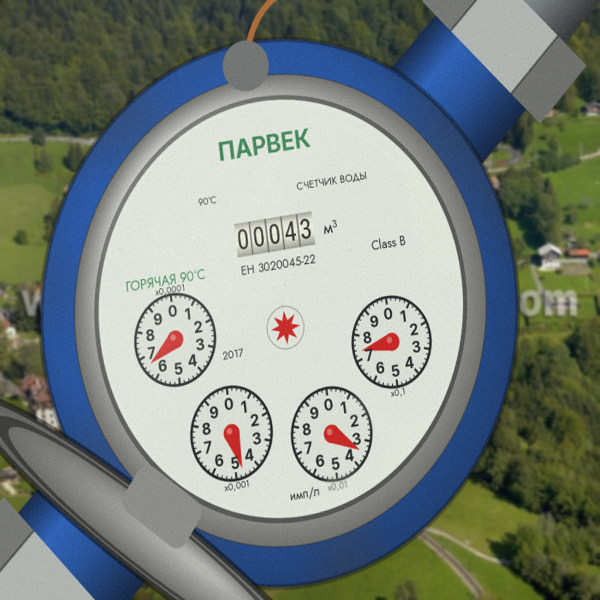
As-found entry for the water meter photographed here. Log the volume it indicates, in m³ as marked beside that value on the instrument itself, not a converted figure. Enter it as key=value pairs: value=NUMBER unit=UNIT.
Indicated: value=43.7346 unit=m³
